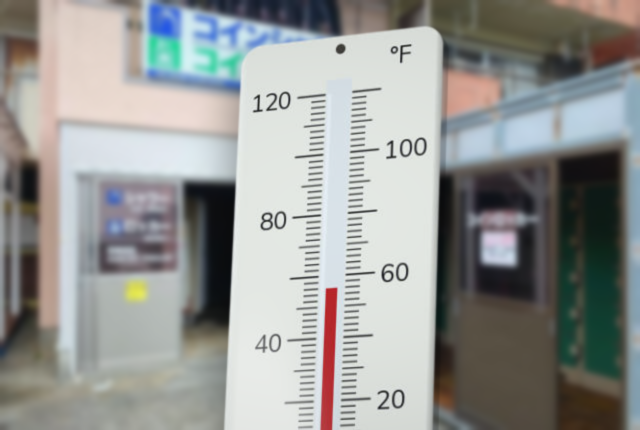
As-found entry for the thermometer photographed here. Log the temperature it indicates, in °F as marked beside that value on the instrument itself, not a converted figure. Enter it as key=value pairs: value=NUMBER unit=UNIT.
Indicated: value=56 unit=°F
